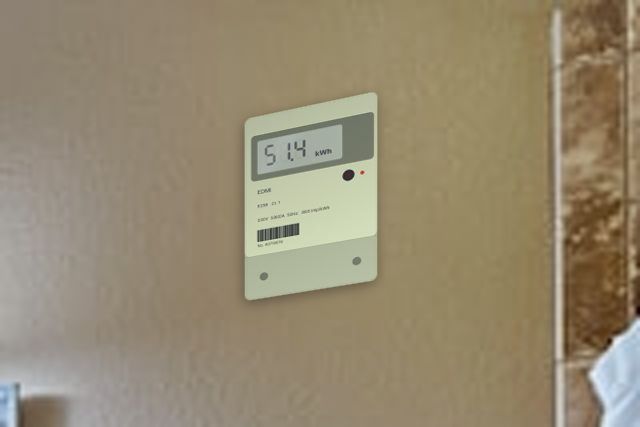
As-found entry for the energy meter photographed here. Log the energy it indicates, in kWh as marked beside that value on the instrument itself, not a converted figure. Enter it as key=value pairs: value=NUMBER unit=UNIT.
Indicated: value=51.4 unit=kWh
